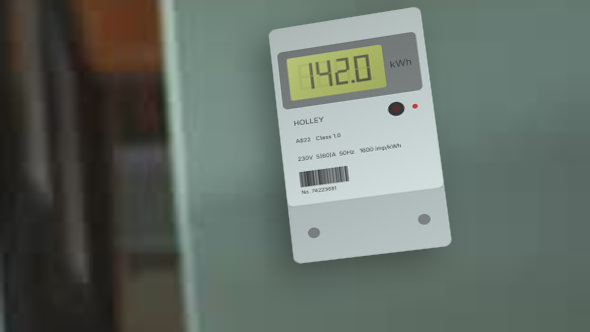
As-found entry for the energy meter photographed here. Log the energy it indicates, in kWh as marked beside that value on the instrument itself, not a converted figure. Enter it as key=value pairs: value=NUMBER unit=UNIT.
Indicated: value=142.0 unit=kWh
